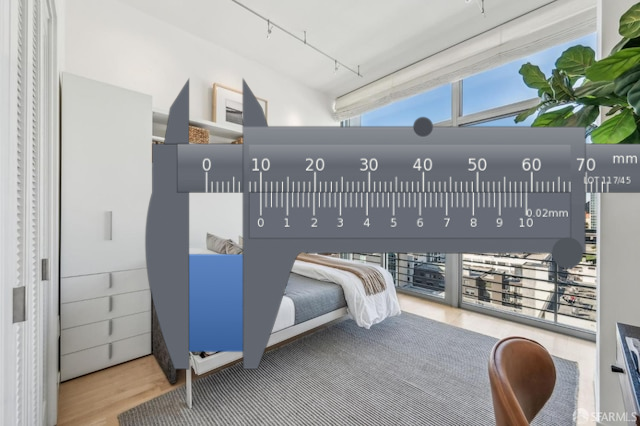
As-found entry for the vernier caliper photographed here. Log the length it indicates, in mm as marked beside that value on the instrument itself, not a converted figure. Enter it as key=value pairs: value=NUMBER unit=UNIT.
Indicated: value=10.0 unit=mm
